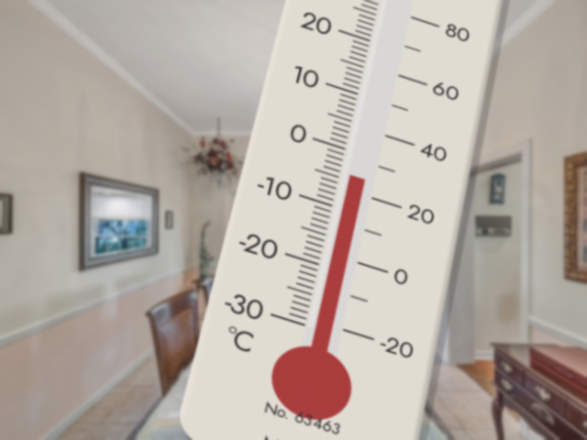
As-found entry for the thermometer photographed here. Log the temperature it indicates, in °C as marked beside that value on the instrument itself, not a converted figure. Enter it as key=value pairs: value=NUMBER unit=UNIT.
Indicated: value=-4 unit=°C
